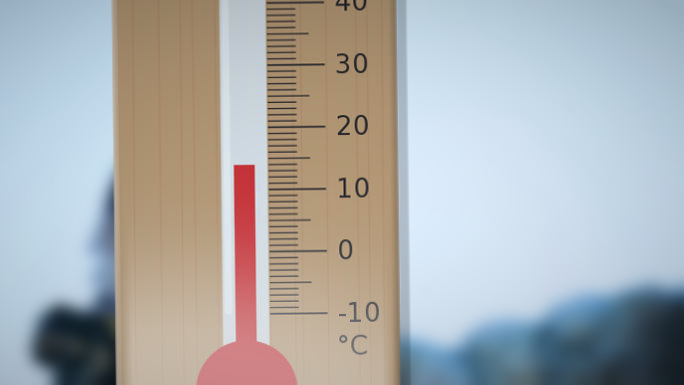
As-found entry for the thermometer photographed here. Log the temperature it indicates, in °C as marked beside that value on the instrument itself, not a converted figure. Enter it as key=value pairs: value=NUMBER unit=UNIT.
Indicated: value=14 unit=°C
